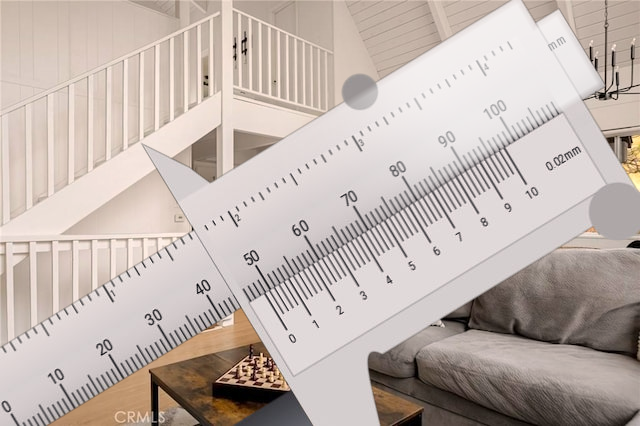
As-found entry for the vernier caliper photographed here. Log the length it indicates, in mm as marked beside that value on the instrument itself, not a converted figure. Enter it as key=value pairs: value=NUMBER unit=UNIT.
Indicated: value=48.8 unit=mm
